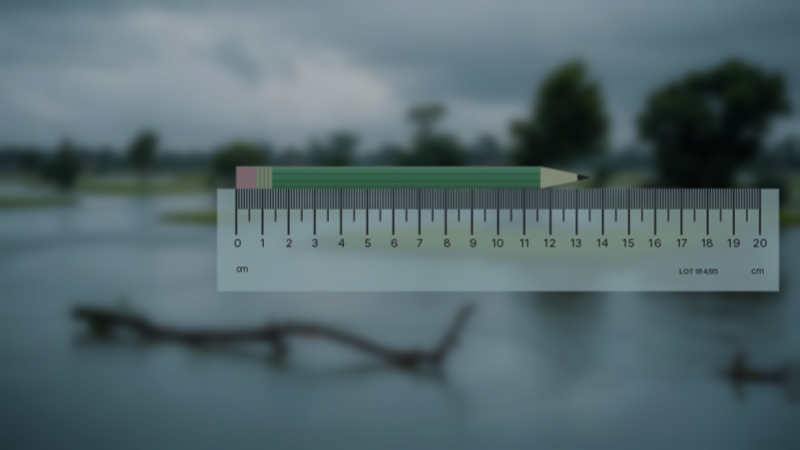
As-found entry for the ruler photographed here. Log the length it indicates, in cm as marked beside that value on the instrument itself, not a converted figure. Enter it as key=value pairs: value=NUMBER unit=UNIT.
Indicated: value=13.5 unit=cm
